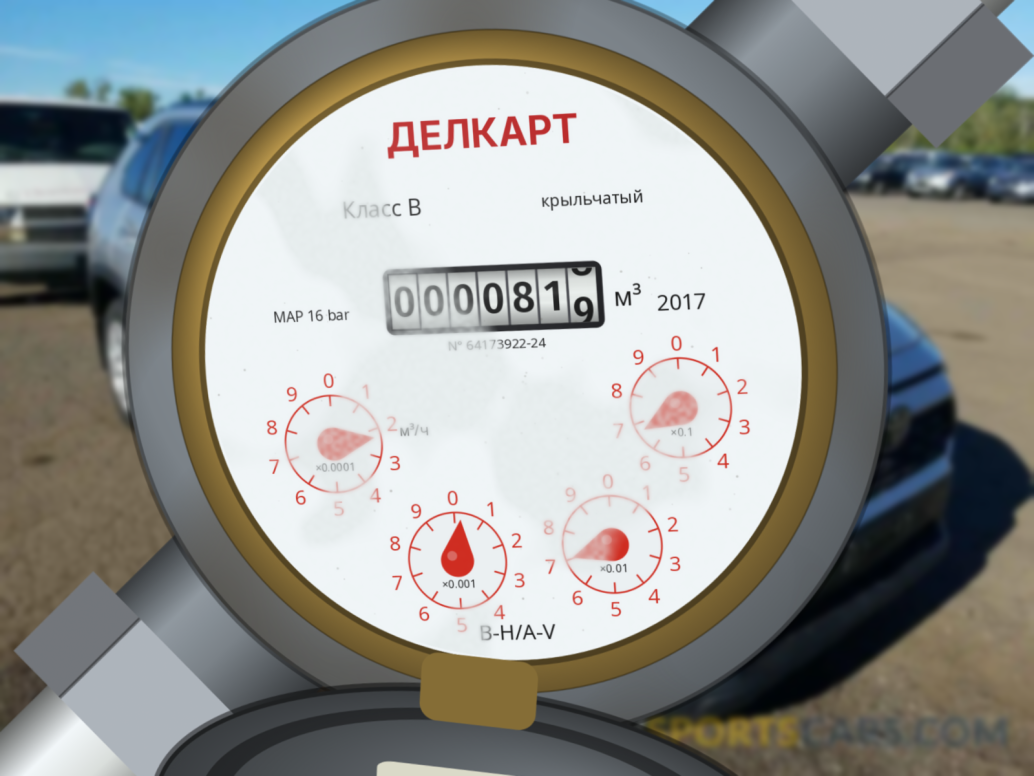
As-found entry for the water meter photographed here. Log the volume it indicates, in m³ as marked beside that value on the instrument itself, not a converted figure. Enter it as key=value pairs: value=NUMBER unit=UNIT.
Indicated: value=818.6702 unit=m³
